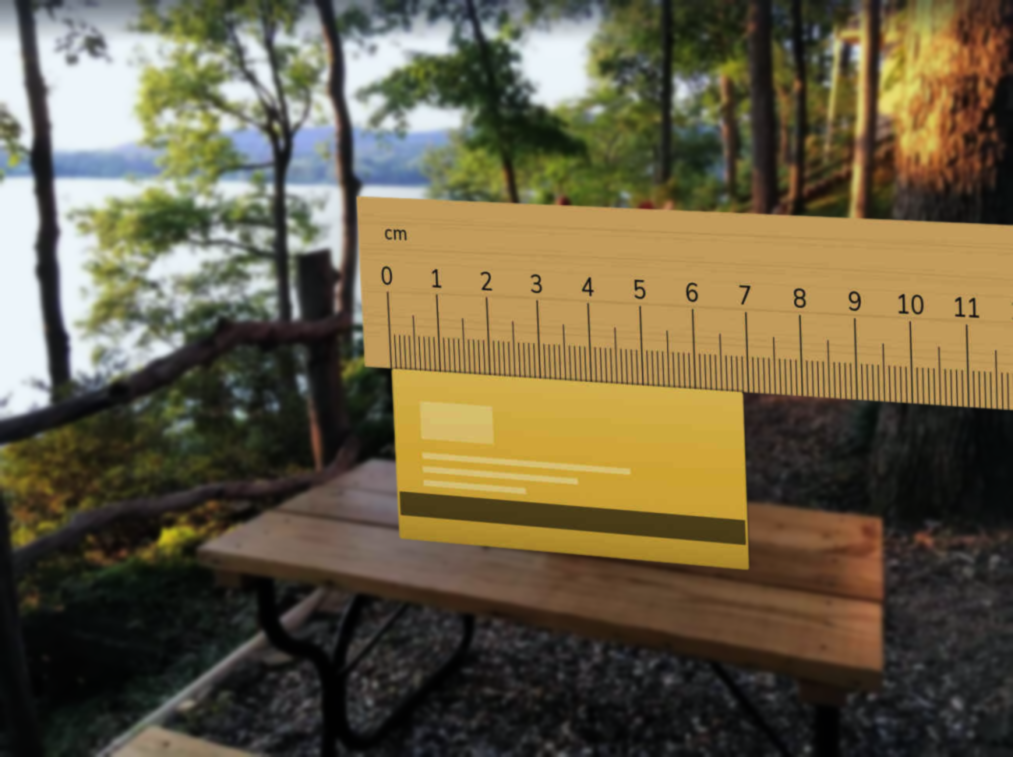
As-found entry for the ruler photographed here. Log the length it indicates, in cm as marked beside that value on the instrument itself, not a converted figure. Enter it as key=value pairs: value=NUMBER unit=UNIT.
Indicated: value=6.9 unit=cm
